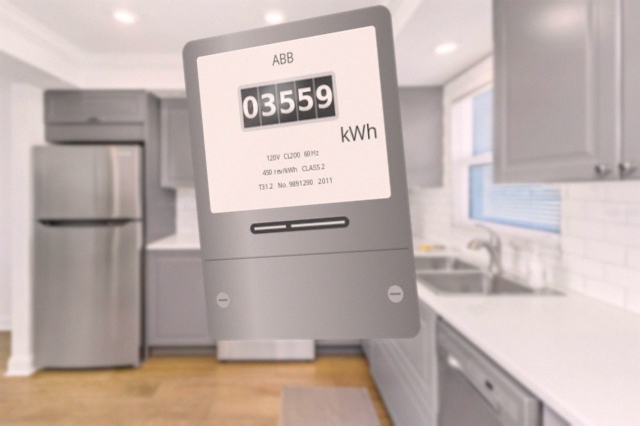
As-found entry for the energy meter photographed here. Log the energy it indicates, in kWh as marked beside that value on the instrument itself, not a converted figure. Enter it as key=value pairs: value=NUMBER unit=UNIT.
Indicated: value=3559 unit=kWh
